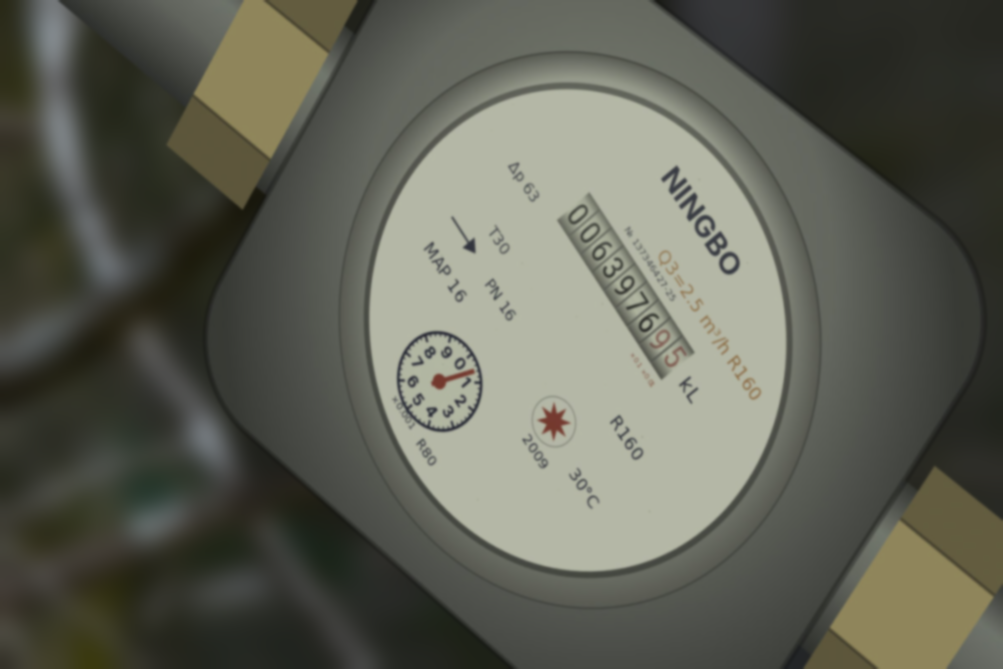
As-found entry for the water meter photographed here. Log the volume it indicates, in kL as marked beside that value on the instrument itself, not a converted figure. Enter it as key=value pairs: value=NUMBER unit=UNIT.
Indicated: value=63976.950 unit=kL
